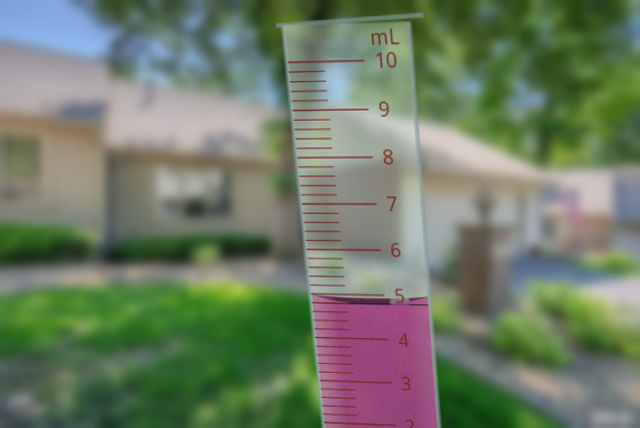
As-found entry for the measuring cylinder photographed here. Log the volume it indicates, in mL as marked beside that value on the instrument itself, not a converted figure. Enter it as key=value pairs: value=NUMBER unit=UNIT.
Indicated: value=4.8 unit=mL
